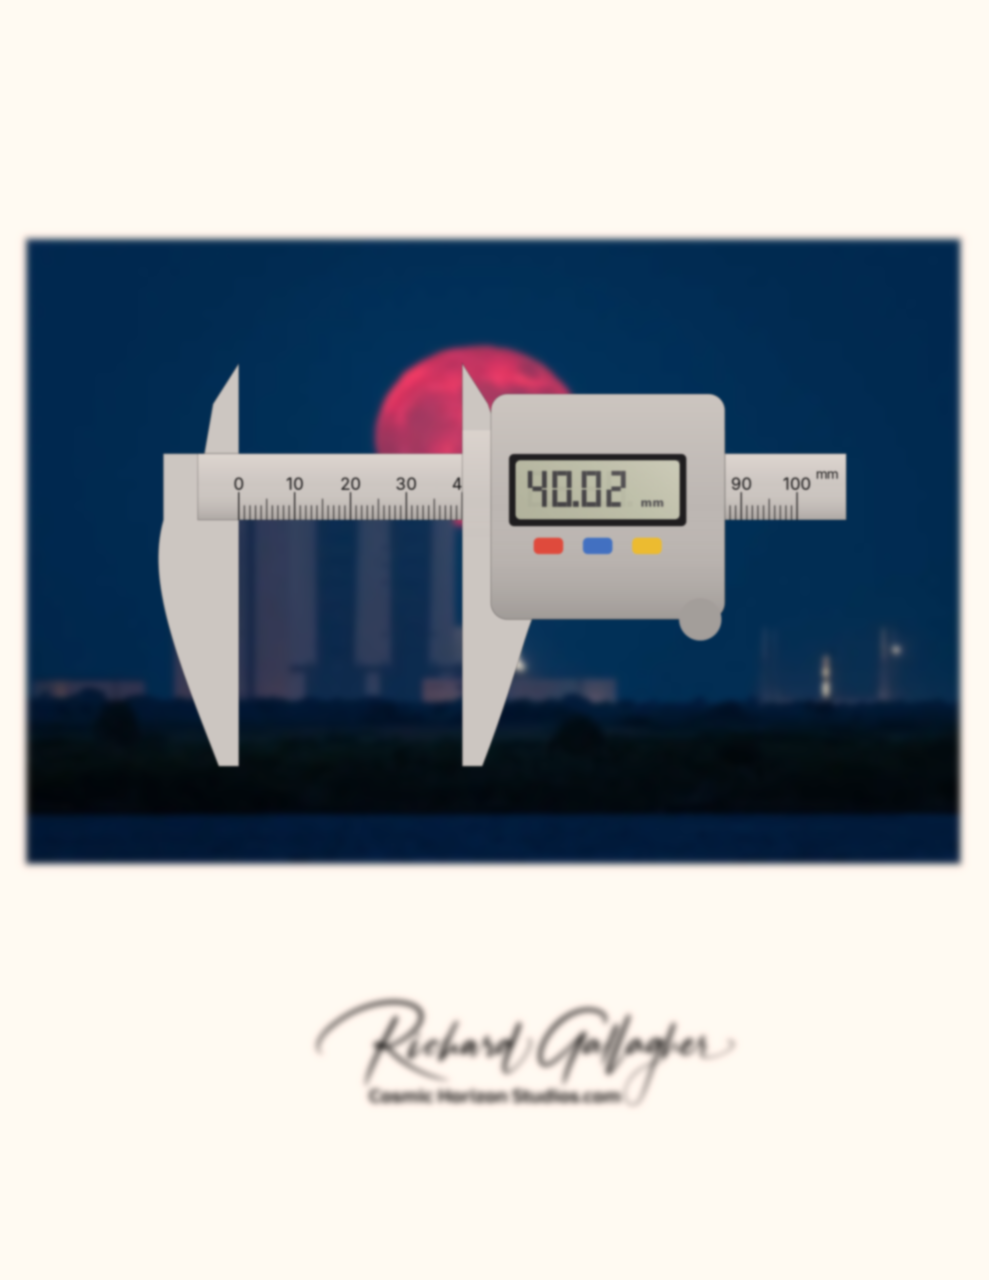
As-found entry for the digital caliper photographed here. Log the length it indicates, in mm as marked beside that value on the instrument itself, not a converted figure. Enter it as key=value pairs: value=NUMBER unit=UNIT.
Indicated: value=40.02 unit=mm
